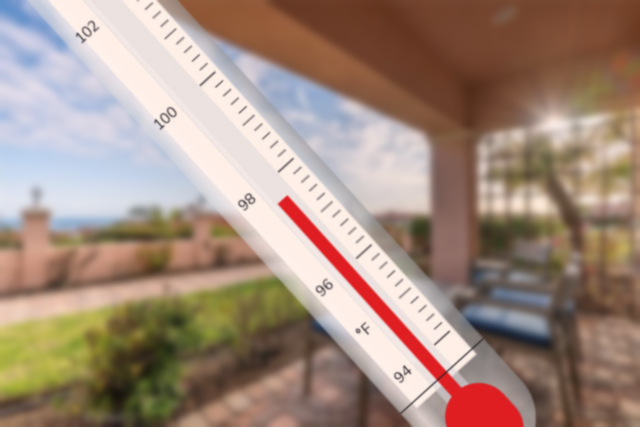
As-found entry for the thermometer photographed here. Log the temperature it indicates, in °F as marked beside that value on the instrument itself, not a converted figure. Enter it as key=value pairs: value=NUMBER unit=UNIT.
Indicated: value=97.6 unit=°F
